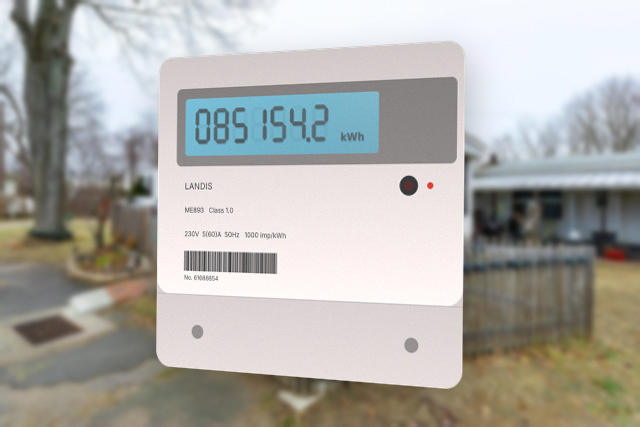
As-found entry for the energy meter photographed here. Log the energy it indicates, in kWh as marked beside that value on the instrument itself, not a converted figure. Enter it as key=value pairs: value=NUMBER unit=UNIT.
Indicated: value=85154.2 unit=kWh
